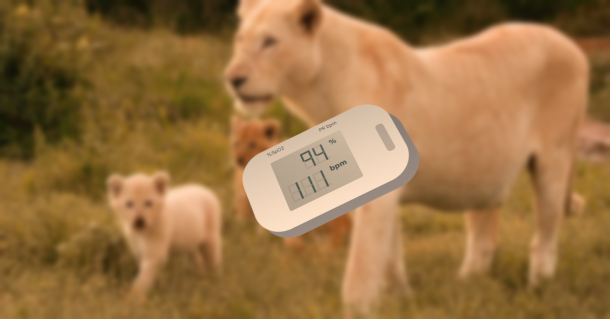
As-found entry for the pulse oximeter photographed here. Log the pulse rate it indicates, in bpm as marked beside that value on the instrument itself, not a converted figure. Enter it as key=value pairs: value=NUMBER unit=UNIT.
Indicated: value=111 unit=bpm
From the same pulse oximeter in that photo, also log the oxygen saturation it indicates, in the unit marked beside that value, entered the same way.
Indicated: value=94 unit=%
